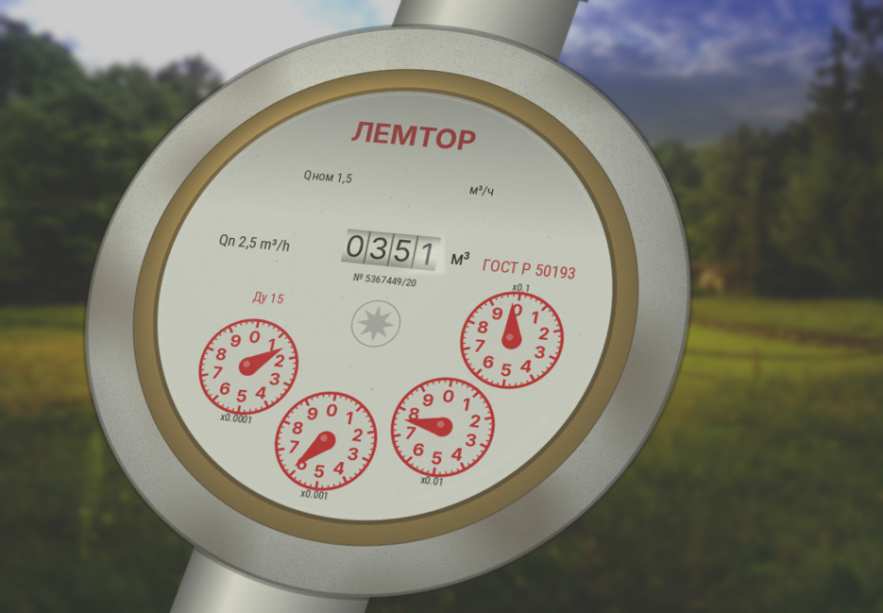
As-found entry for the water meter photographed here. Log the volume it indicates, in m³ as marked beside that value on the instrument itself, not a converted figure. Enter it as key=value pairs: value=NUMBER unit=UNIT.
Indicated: value=350.9761 unit=m³
